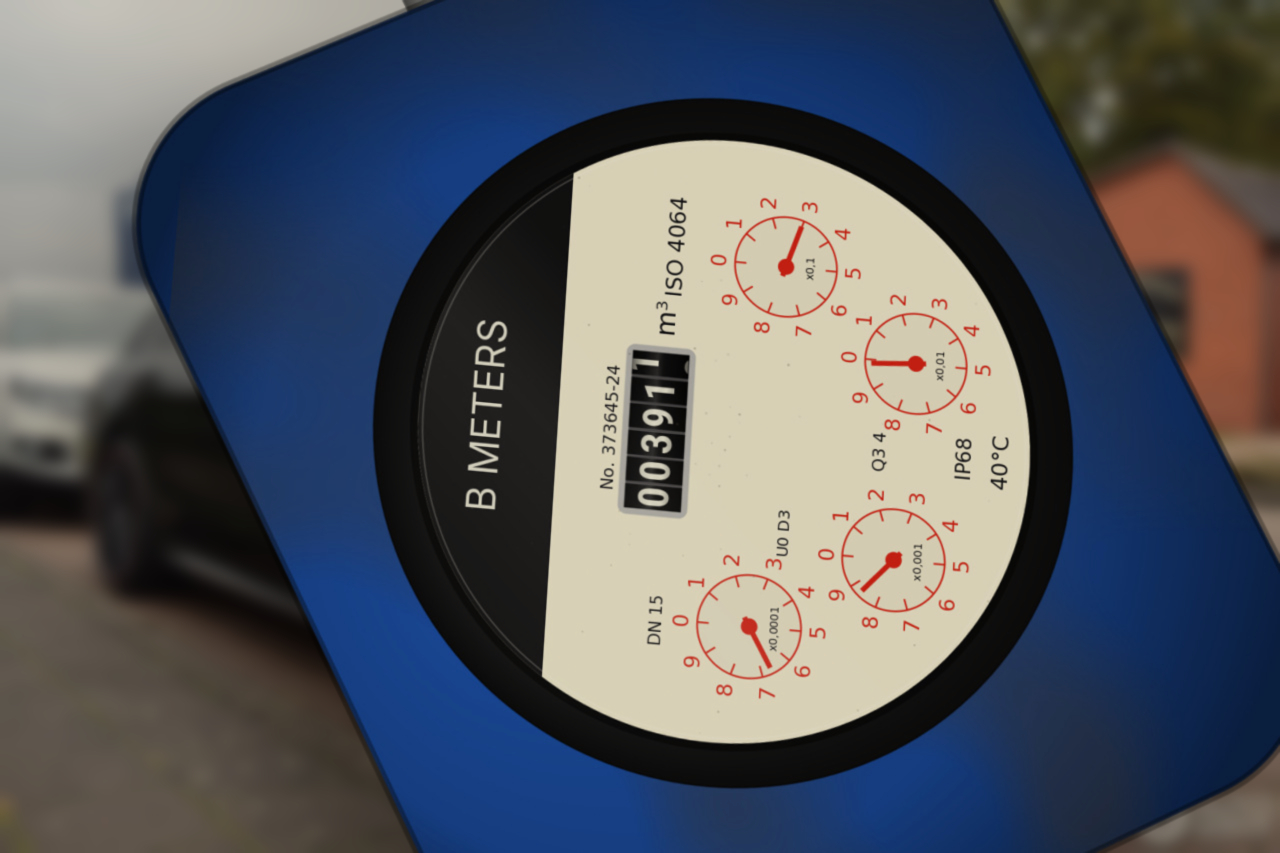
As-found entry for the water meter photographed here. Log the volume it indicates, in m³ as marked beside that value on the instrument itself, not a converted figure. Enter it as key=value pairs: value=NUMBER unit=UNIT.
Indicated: value=3911.2986 unit=m³
